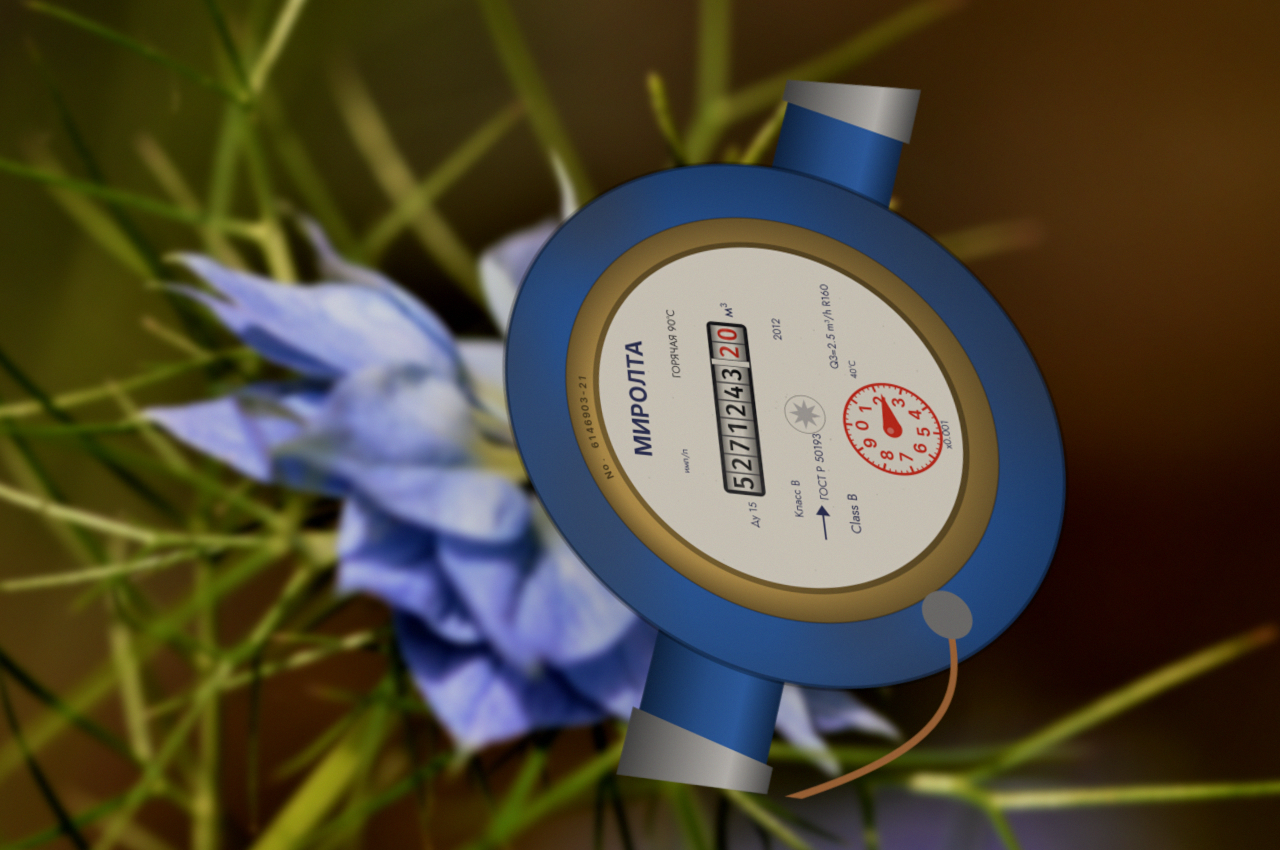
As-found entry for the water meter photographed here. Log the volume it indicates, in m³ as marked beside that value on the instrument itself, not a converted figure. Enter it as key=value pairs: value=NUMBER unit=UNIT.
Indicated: value=5271243.202 unit=m³
